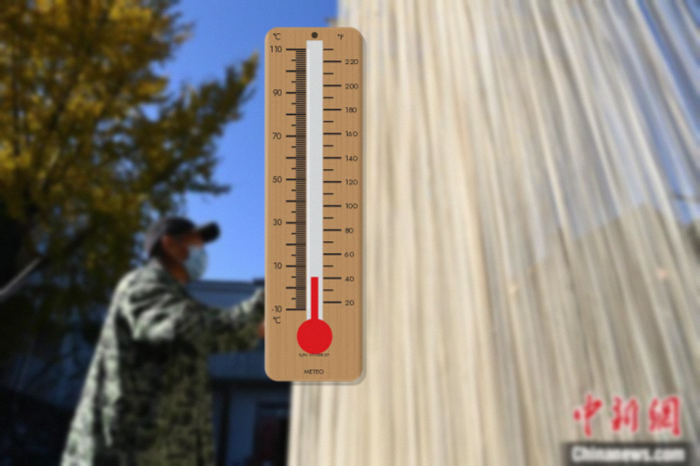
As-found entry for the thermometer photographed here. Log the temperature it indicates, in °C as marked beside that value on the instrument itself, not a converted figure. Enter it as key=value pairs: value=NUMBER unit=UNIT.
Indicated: value=5 unit=°C
